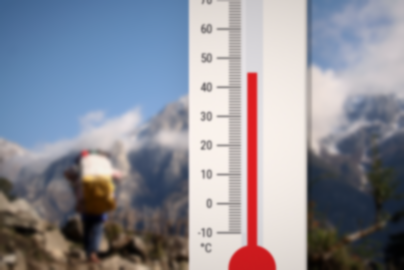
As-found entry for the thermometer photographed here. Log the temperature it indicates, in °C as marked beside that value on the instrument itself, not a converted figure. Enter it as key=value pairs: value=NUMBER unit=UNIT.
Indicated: value=45 unit=°C
